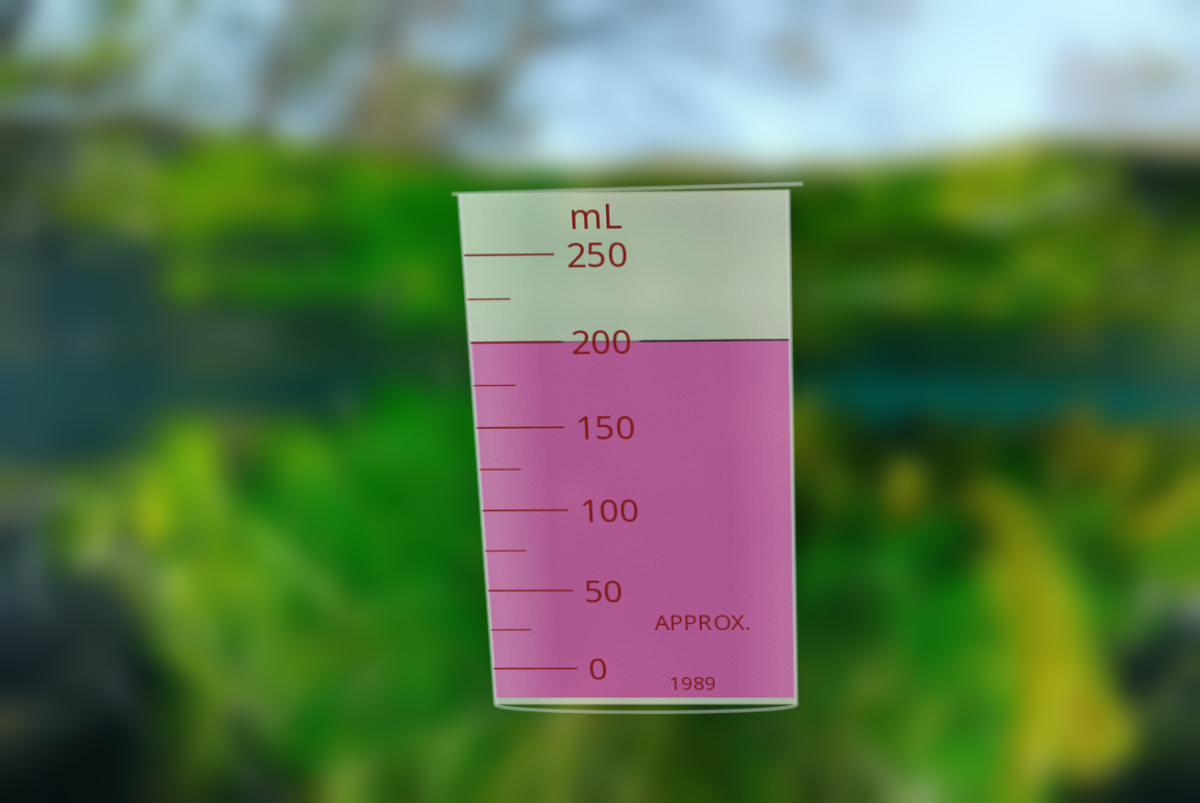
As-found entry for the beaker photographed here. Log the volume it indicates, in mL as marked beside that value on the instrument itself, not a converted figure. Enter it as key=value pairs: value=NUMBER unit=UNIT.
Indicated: value=200 unit=mL
